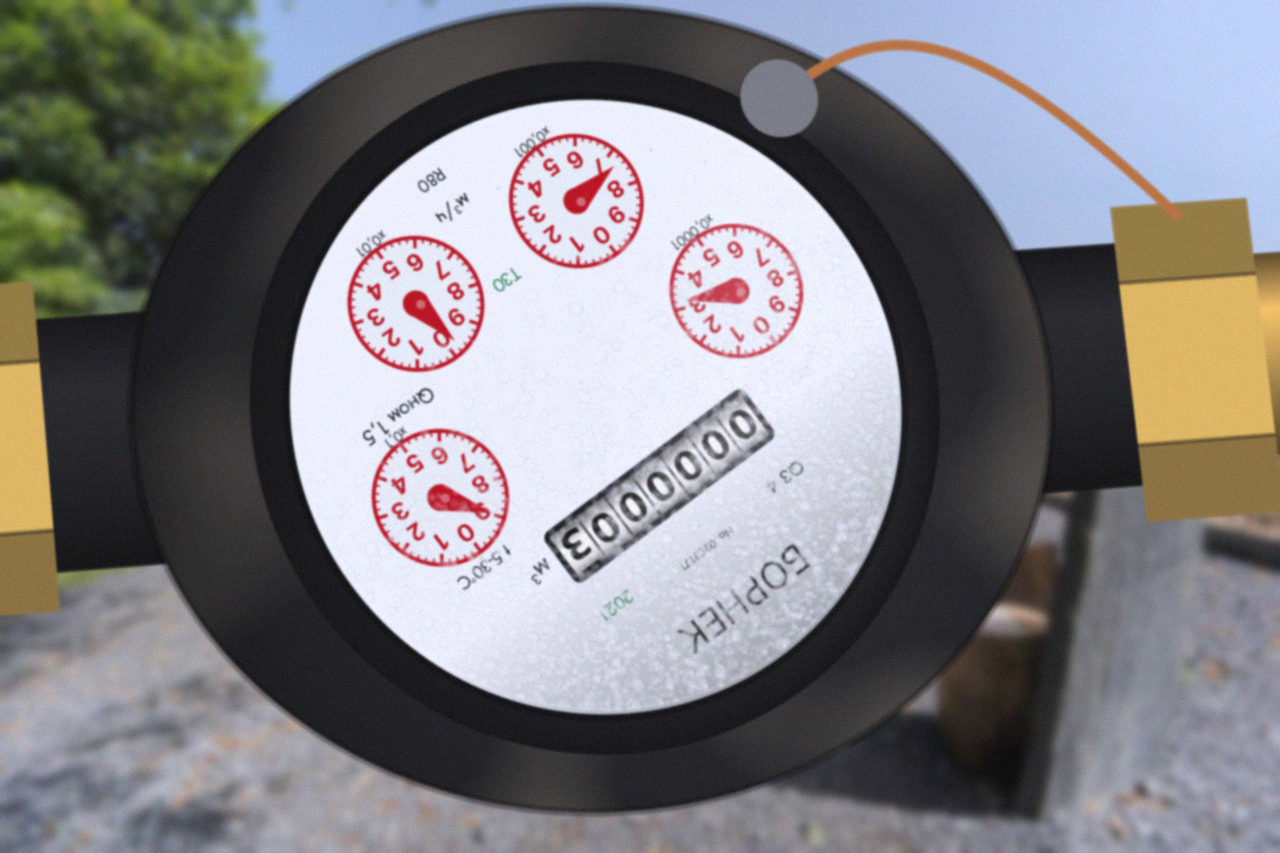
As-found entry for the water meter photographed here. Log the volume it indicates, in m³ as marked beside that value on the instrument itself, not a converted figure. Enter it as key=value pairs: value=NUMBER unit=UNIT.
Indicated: value=2.8973 unit=m³
